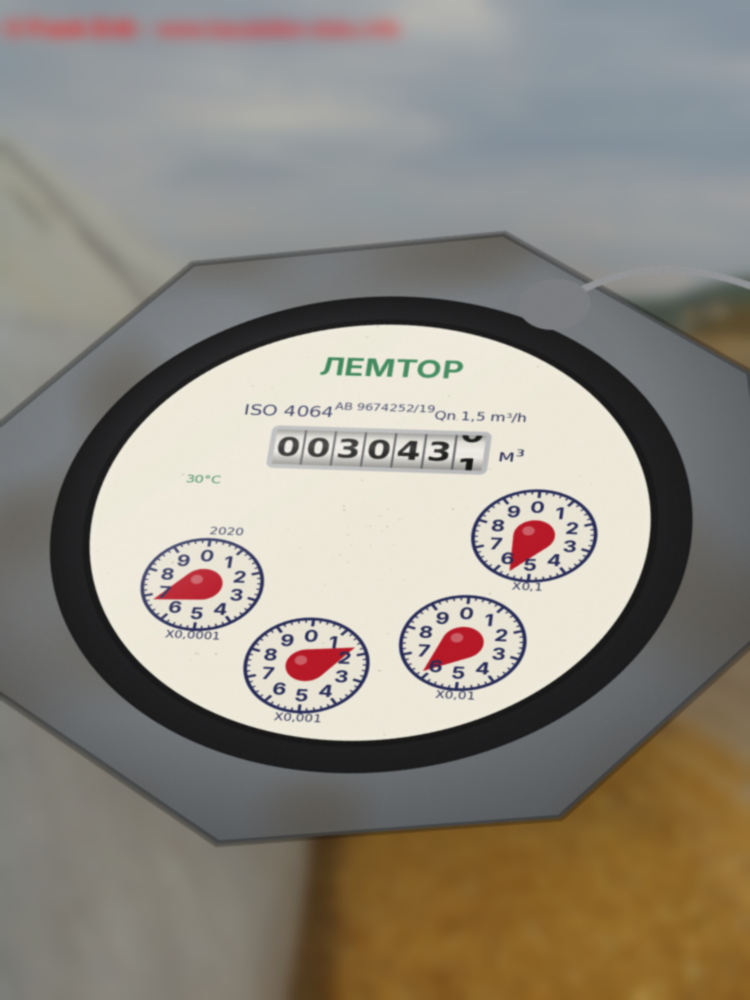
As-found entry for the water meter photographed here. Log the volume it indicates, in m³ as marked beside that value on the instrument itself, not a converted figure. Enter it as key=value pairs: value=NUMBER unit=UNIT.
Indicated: value=30430.5616 unit=m³
